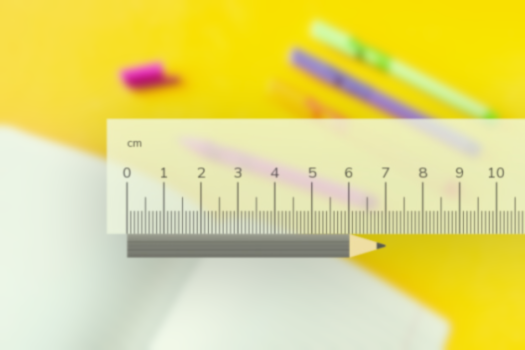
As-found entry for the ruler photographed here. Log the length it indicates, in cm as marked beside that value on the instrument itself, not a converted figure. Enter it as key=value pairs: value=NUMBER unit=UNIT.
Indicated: value=7 unit=cm
